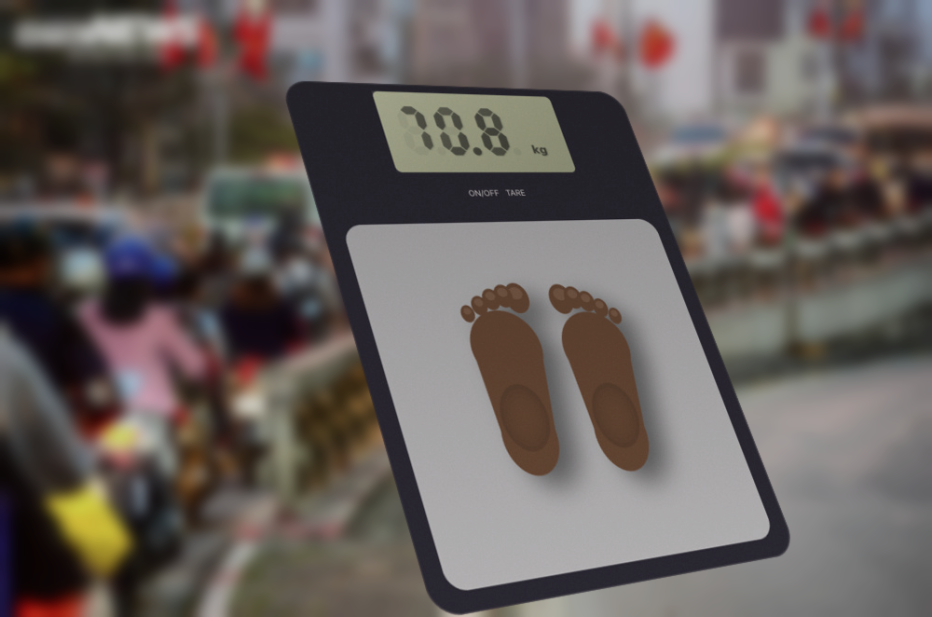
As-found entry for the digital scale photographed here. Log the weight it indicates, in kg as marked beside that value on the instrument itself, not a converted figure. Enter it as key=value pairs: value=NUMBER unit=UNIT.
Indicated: value=70.8 unit=kg
